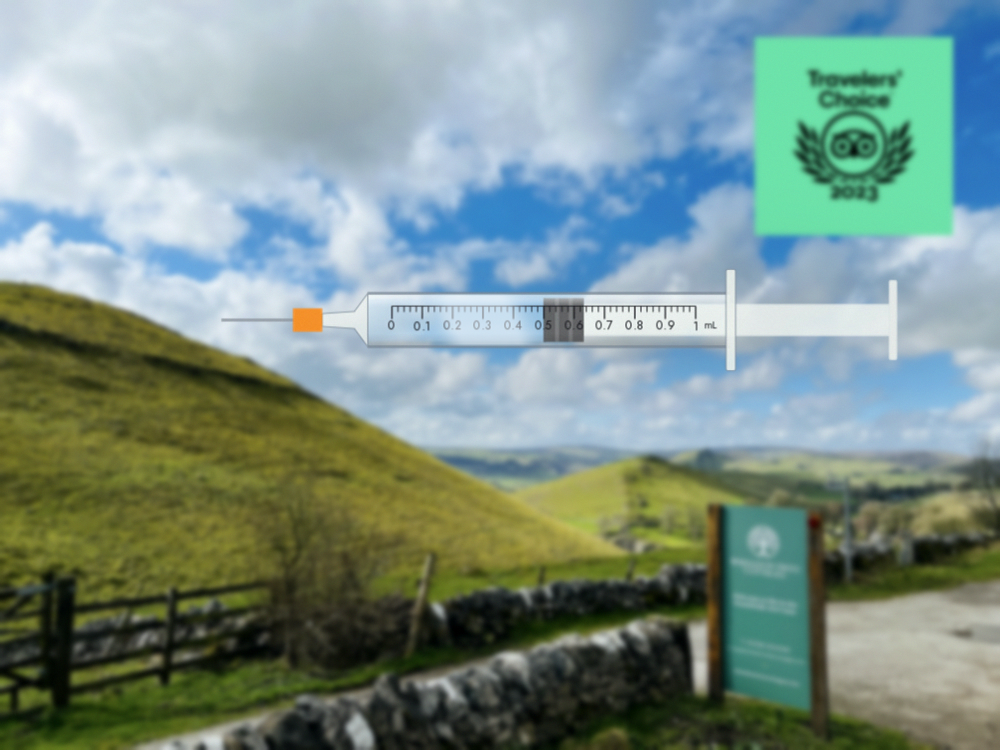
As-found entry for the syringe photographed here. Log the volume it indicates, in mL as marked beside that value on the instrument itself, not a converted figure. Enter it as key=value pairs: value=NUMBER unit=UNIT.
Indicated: value=0.5 unit=mL
